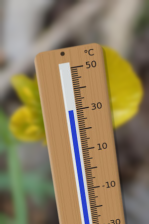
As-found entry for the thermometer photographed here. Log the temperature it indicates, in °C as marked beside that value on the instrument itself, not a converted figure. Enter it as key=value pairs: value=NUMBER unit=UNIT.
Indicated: value=30 unit=°C
